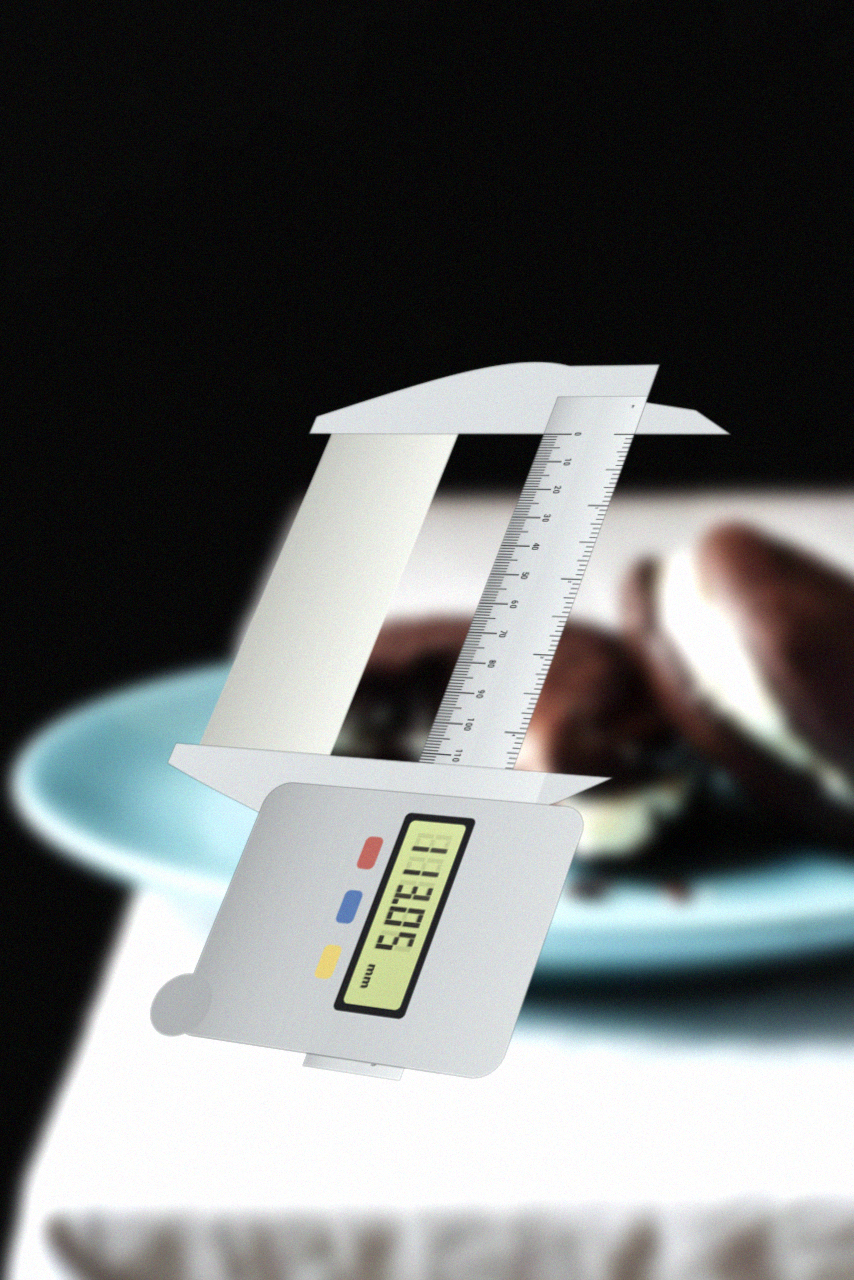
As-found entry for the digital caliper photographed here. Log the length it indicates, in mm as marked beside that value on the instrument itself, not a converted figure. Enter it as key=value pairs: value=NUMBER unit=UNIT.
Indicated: value=113.05 unit=mm
